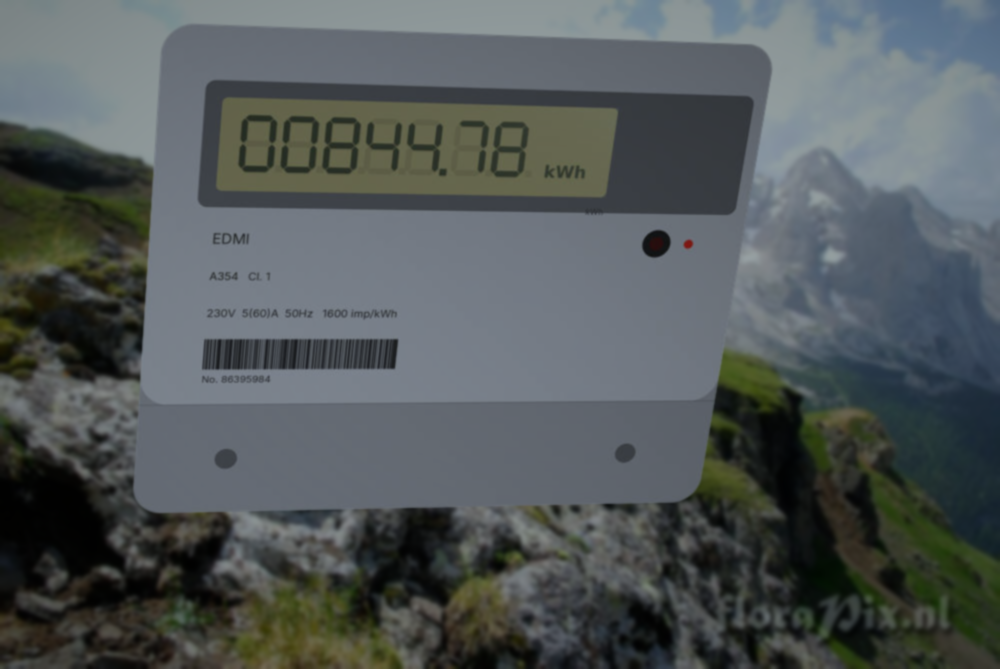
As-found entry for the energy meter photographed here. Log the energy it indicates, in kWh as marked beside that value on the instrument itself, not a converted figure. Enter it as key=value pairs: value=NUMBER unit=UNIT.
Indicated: value=844.78 unit=kWh
